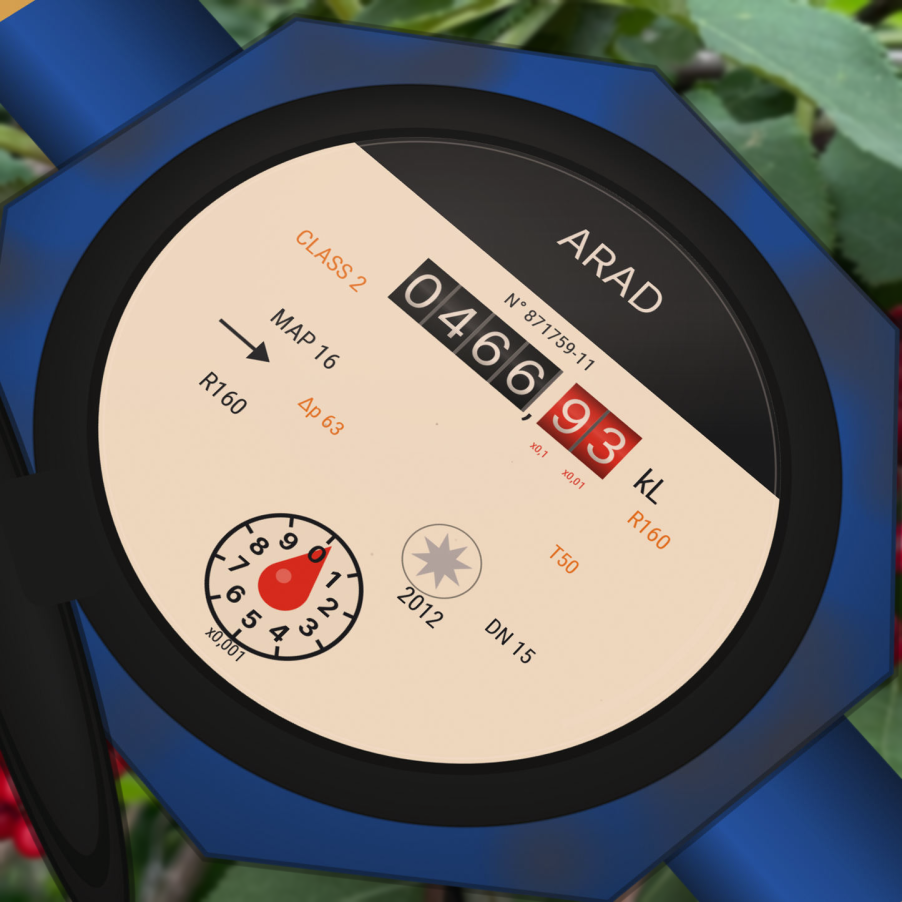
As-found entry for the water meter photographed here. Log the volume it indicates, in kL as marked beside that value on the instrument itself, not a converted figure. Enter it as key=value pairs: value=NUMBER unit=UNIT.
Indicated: value=466.930 unit=kL
